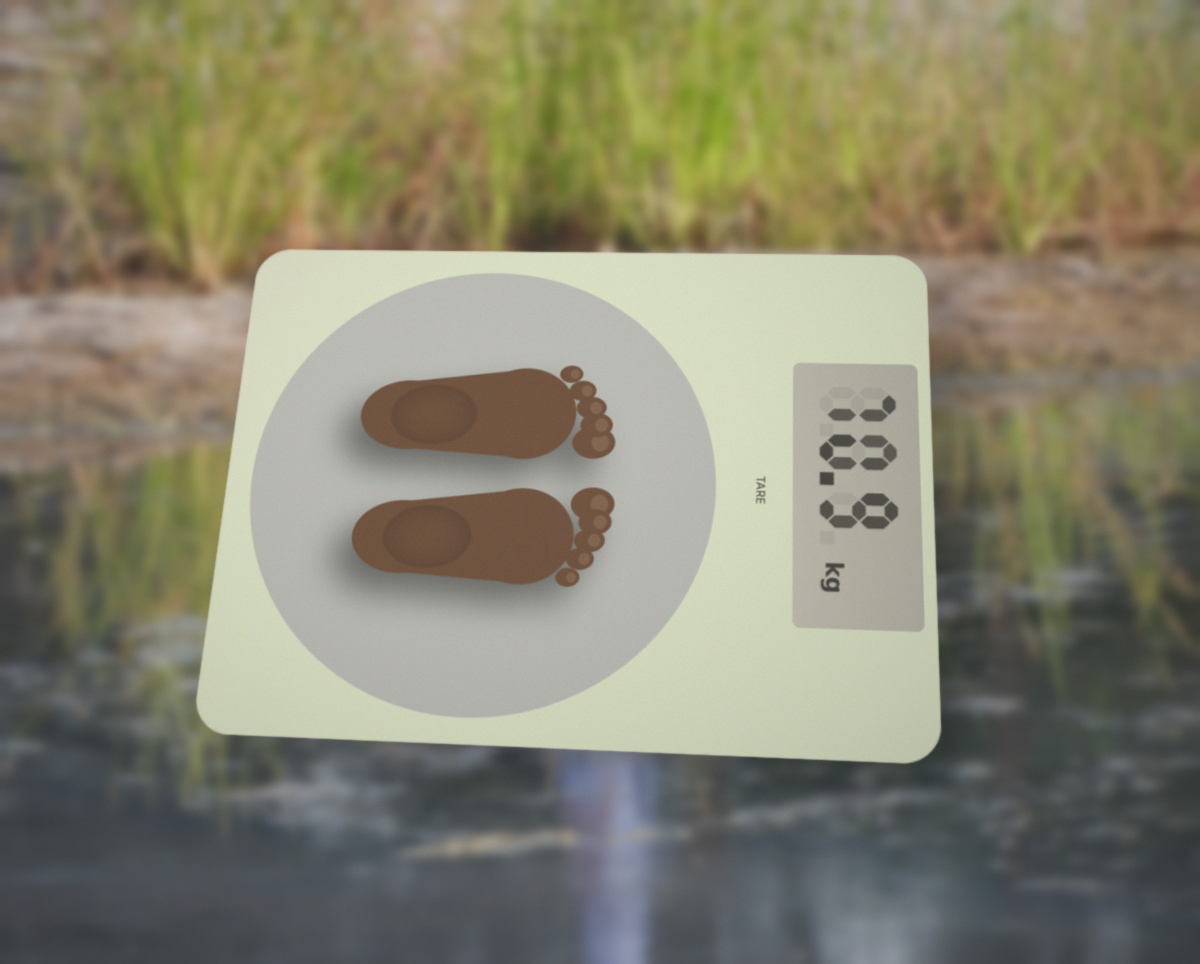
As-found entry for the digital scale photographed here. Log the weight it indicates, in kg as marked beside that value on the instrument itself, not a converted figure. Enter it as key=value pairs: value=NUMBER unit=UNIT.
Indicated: value=70.9 unit=kg
